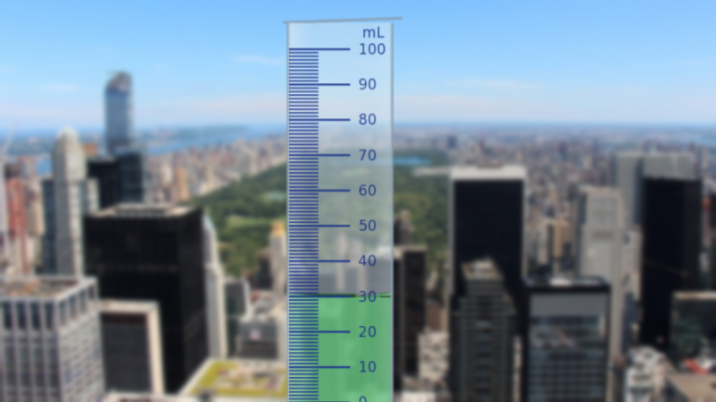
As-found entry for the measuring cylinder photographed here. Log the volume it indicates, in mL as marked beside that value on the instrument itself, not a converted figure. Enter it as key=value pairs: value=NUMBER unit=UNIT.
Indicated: value=30 unit=mL
